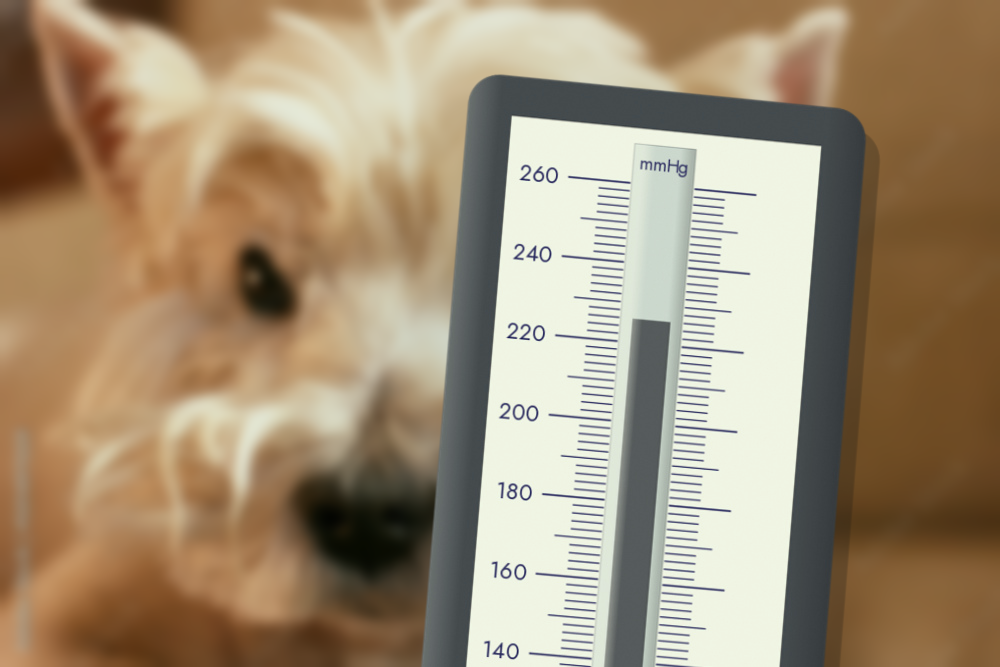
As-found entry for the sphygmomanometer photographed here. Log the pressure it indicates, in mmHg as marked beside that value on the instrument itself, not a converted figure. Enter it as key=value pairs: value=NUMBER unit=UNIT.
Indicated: value=226 unit=mmHg
